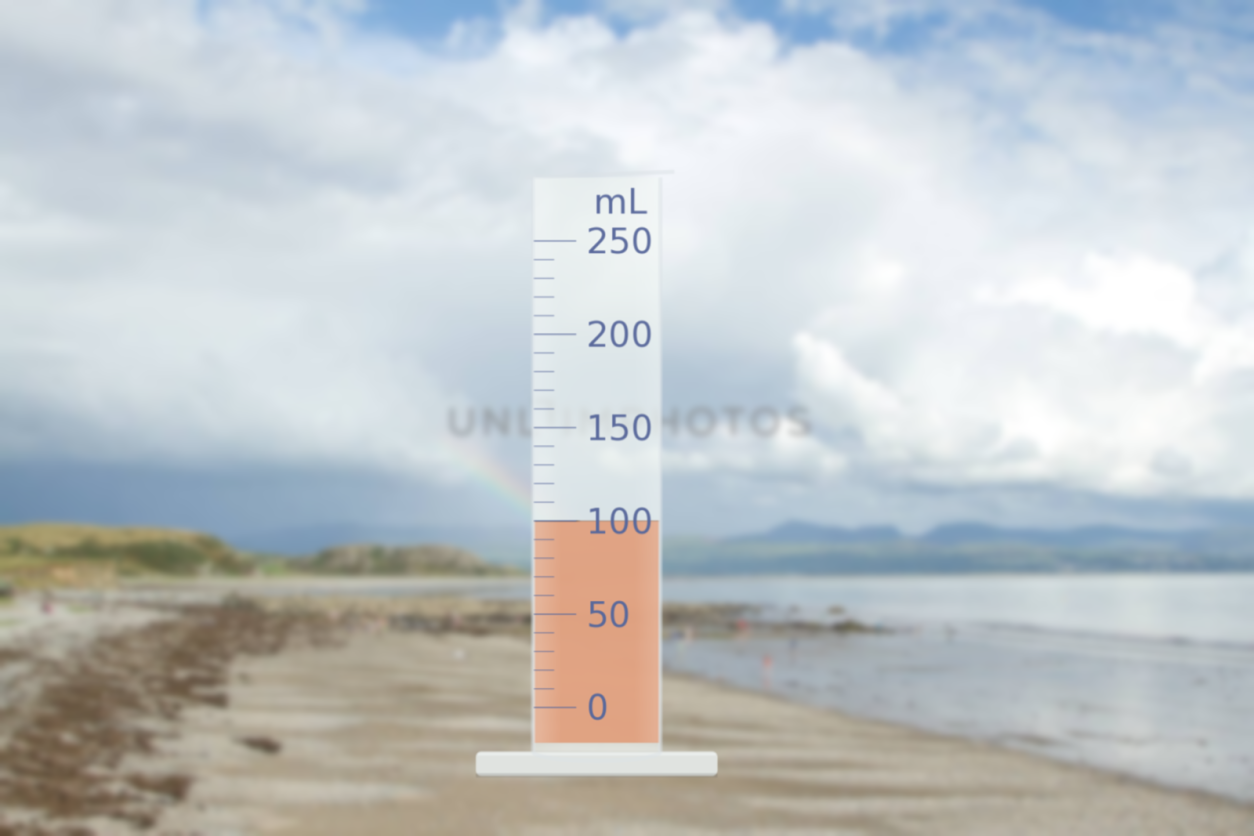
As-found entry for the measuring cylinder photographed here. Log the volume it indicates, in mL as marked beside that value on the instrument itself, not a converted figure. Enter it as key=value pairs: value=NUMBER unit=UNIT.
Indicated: value=100 unit=mL
